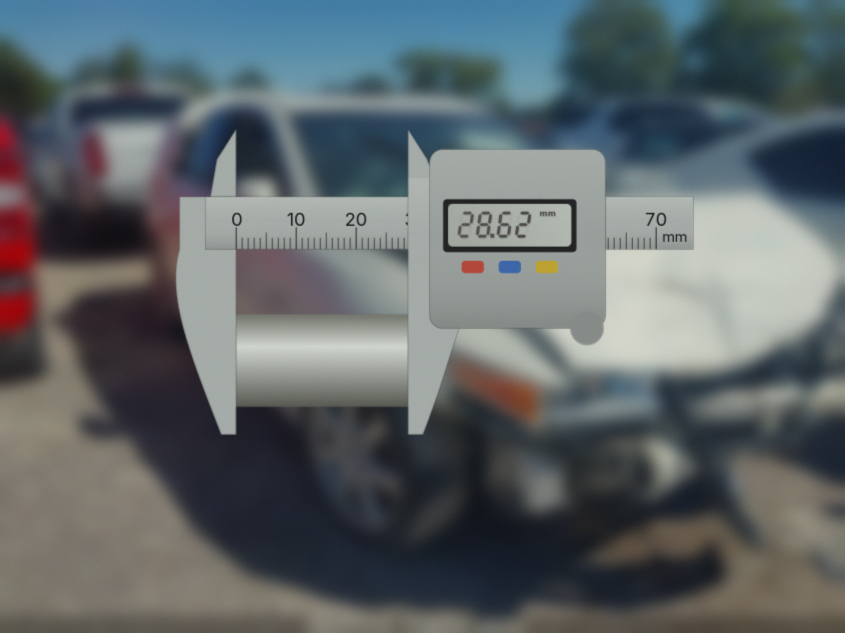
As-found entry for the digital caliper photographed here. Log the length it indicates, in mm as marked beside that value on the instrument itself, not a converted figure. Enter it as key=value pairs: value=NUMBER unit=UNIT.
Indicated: value=28.62 unit=mm
